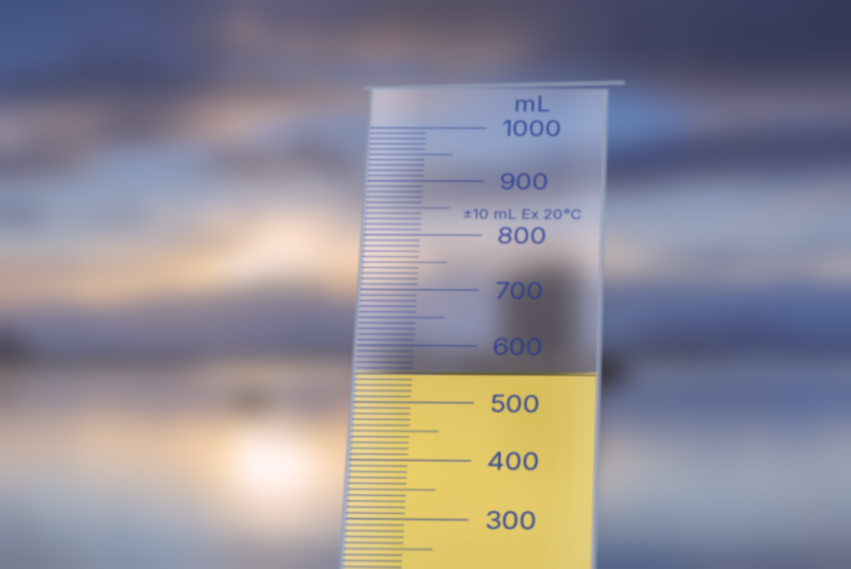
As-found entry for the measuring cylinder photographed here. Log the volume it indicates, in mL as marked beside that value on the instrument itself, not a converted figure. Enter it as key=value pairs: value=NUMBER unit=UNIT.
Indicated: value=550 unit=mL
